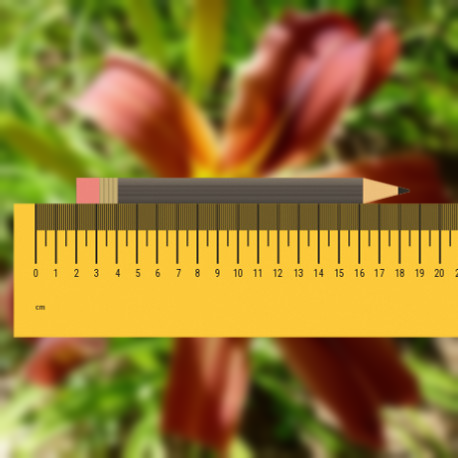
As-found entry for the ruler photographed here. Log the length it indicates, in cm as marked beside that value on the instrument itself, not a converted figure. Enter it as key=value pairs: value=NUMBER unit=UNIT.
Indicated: value=16.5 unit=cm
